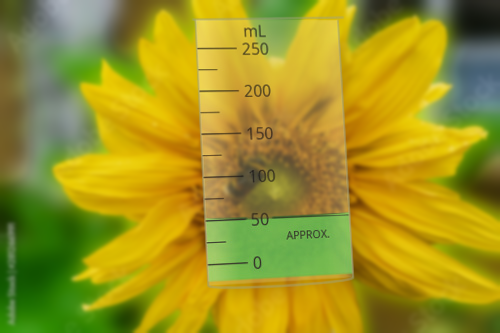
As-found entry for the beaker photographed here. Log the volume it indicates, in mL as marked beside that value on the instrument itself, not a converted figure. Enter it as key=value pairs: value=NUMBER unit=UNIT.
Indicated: value=50 unit=mL
